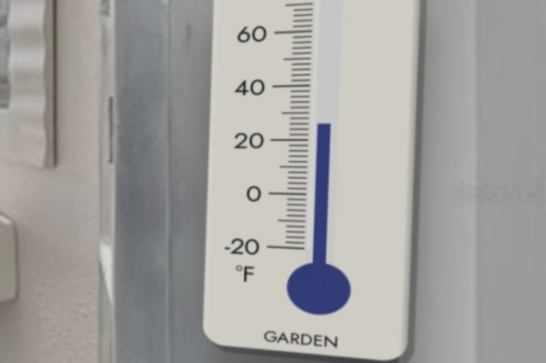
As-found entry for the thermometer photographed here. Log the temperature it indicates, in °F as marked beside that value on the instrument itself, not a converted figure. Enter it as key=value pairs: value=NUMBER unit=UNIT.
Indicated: value=26 unit=°F
